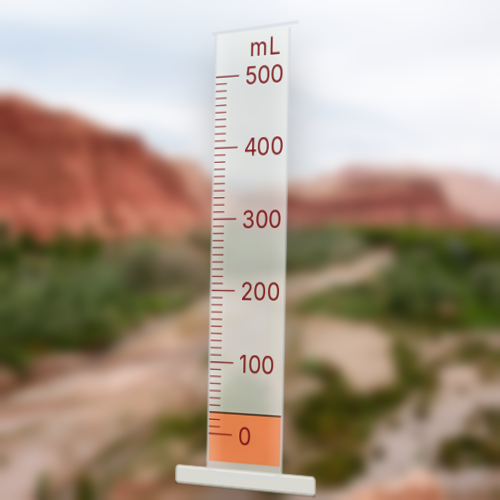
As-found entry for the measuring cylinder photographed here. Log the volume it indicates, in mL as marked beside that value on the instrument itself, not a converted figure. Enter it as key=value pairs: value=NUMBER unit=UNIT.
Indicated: value=30 unit=mL
